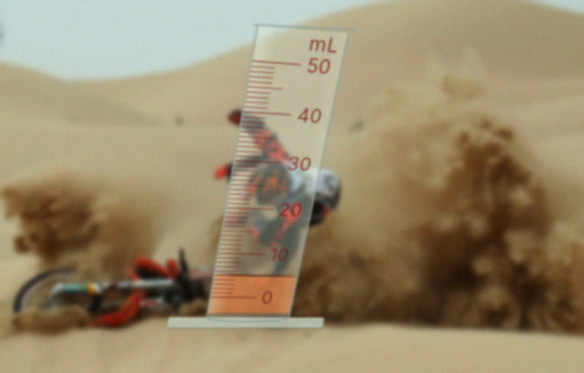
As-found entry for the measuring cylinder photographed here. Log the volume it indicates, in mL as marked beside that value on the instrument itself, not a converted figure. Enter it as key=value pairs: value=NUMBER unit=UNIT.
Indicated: value=5 unit=mL
